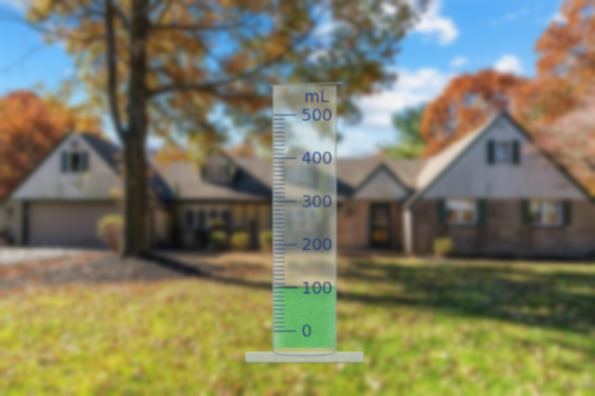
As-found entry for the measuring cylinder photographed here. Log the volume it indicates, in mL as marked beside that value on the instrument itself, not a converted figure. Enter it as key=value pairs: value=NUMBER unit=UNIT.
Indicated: value=100 unit=mL
